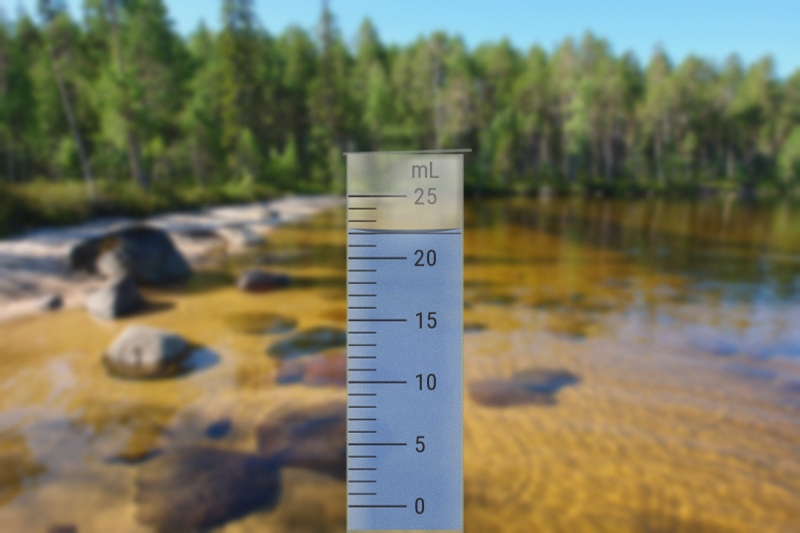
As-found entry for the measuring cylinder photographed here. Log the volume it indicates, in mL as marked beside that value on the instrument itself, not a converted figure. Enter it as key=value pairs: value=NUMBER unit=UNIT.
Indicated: value=22 unit=mL
